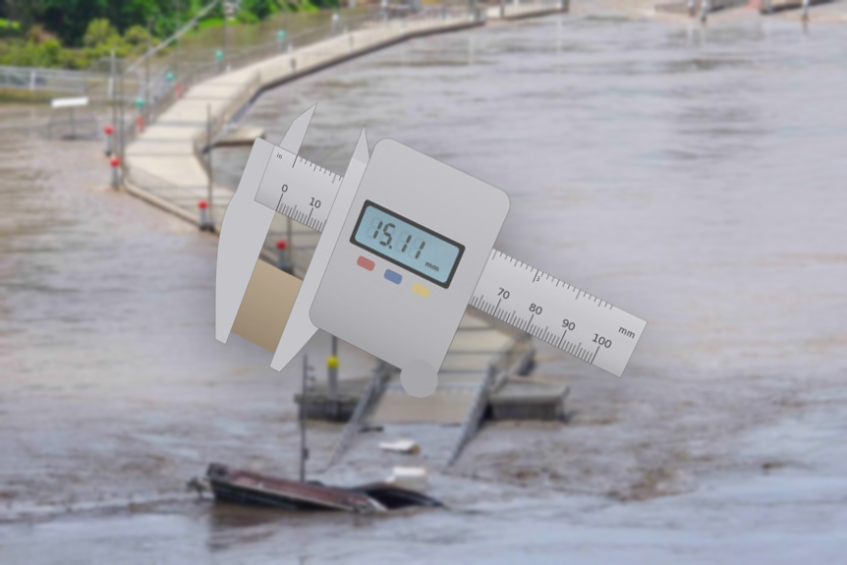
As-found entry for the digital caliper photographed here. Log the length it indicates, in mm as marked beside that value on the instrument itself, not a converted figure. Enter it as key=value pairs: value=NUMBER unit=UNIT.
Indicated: value=15.11 unit=mm
